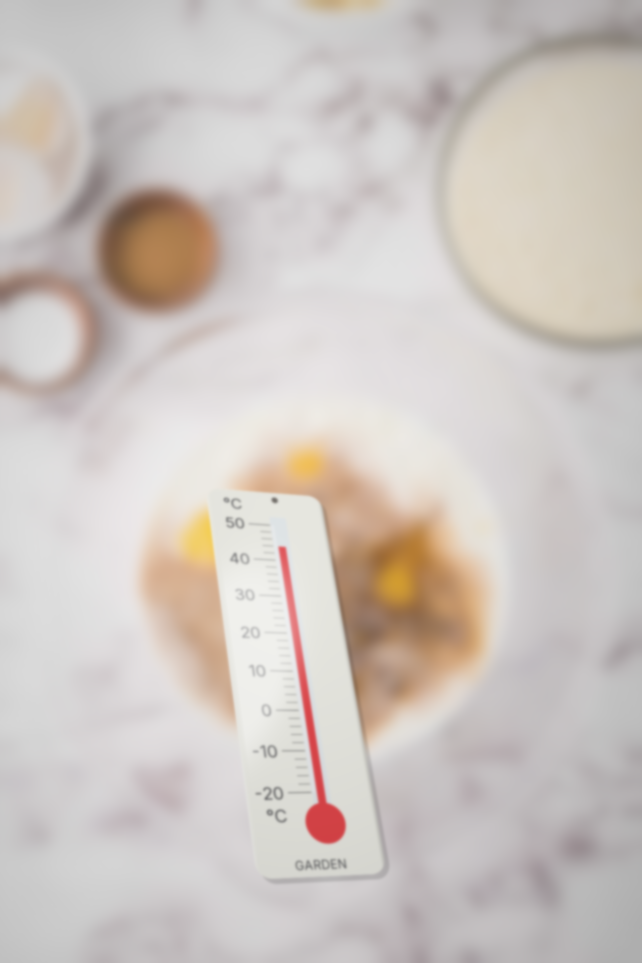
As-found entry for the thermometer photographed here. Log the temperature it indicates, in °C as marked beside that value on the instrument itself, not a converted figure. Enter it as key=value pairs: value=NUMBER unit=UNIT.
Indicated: value=44 unit=°C
